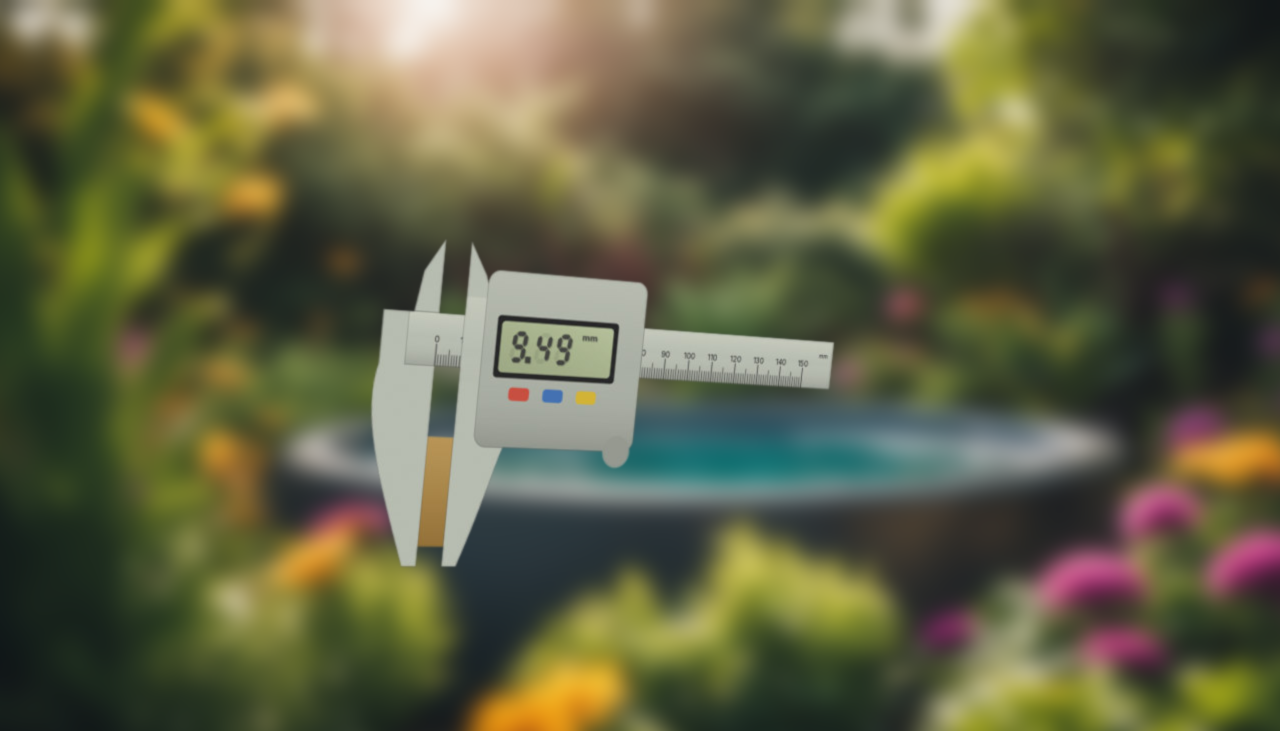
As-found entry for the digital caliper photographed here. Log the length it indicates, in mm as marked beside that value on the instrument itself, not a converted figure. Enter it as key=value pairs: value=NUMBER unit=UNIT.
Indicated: value=9.49 unit=mm
